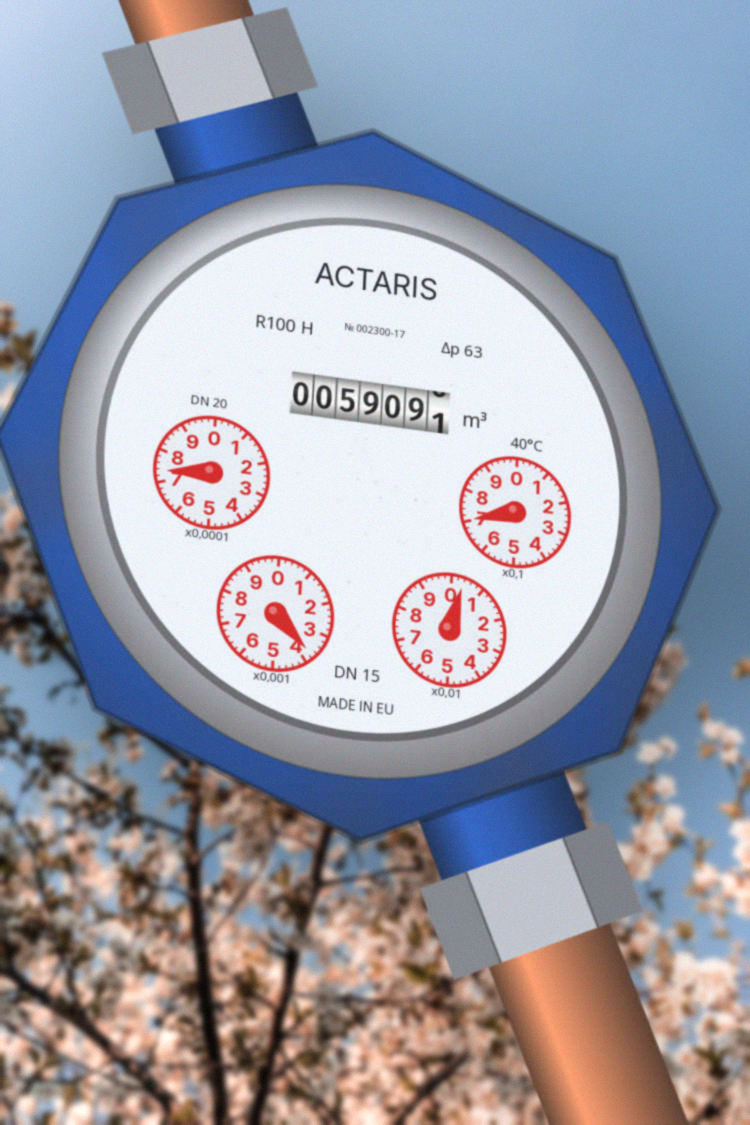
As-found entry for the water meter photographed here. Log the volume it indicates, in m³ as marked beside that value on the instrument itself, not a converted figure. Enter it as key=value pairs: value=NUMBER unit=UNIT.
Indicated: value=59090.7037 unit=m³
